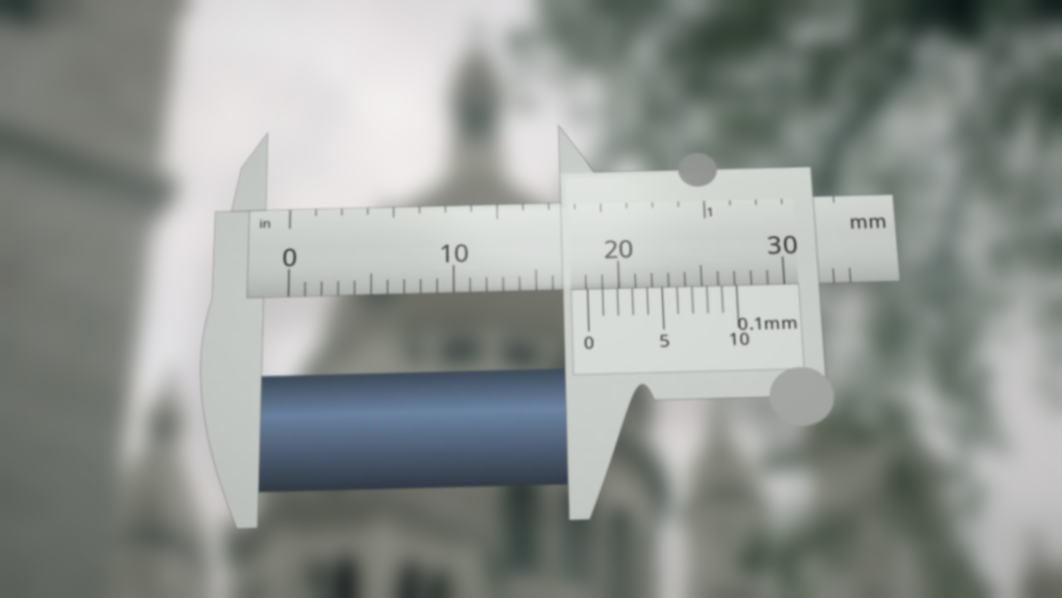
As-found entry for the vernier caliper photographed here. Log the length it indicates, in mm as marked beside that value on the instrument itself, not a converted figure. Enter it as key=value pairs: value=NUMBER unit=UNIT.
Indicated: value=18.1 unit=mm
